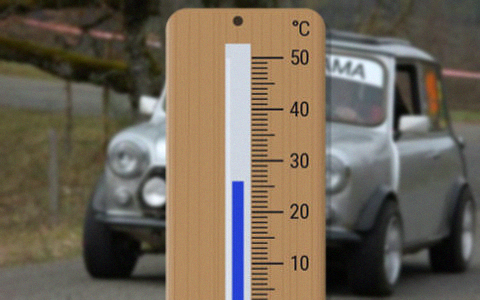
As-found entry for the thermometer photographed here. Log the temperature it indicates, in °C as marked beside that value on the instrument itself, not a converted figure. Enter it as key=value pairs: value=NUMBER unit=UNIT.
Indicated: value=26 unit=°C
